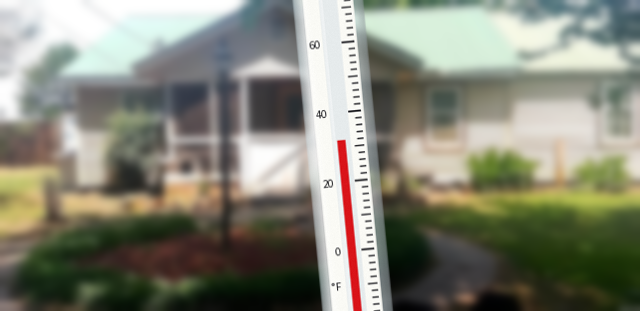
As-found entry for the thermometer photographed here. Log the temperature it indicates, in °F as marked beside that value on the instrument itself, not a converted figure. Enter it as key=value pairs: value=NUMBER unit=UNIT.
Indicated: value=32 unit=°F
